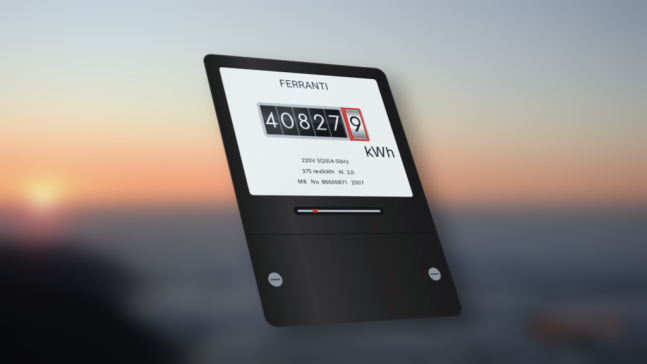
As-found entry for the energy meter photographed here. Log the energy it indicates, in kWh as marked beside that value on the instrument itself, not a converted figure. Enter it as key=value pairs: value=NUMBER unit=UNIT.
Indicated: value=40827.9 unit=kWh
